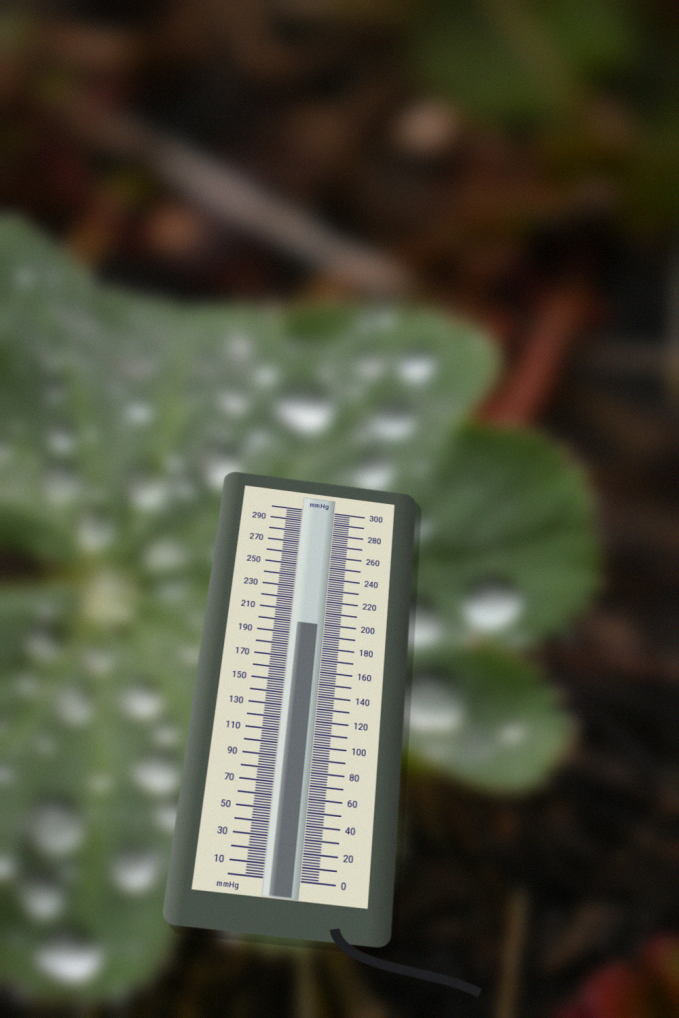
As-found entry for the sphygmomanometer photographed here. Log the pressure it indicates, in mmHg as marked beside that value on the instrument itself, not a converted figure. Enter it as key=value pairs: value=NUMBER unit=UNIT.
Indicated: value=200 unit=mmHg
